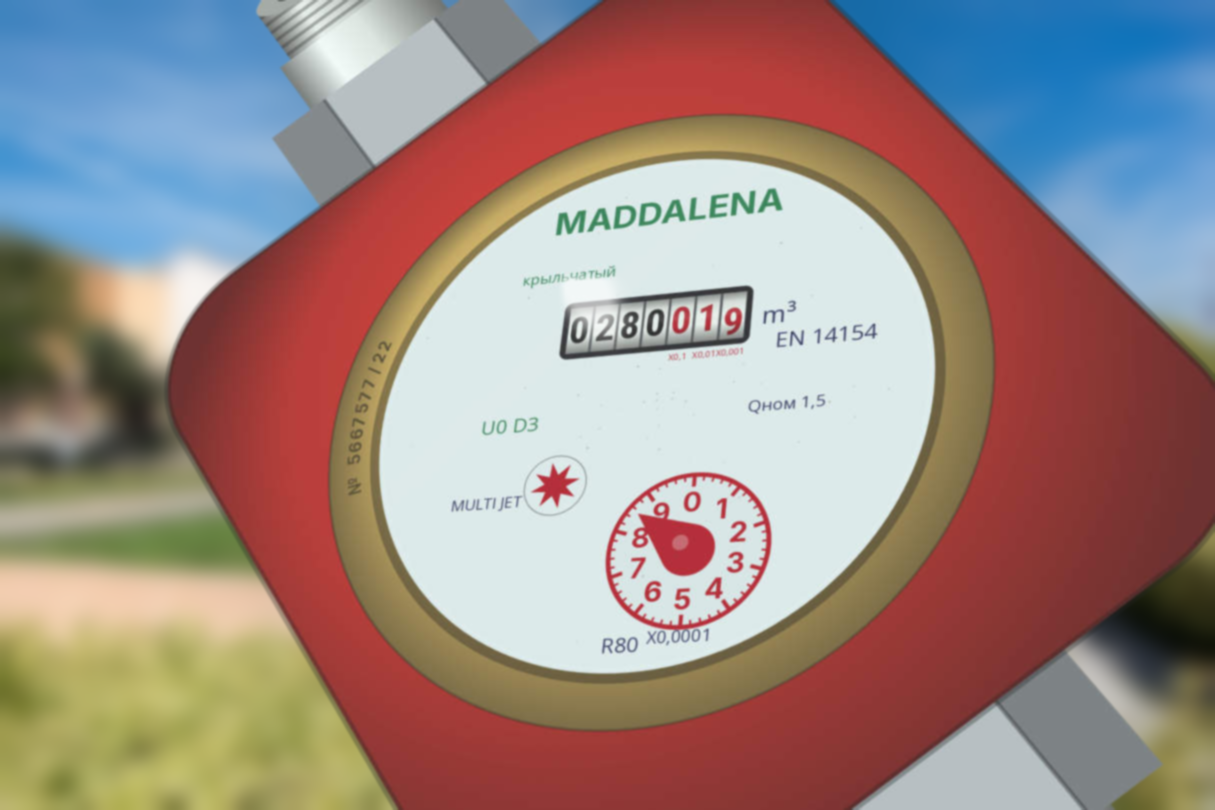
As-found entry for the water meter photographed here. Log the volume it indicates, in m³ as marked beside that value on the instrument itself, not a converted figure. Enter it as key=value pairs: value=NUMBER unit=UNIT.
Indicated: value=280.0188 unit=m³
